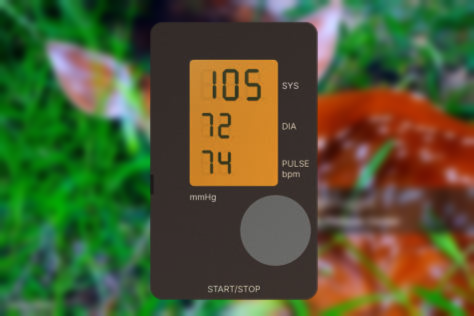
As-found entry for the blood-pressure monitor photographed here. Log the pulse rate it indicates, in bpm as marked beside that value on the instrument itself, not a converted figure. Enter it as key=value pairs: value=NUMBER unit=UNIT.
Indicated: value=74 unit=bpm
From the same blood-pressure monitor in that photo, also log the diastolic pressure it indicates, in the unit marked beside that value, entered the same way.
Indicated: value=72 unit=mmHg
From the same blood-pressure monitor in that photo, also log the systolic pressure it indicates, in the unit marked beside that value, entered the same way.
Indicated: value=105 unit=mmHg
